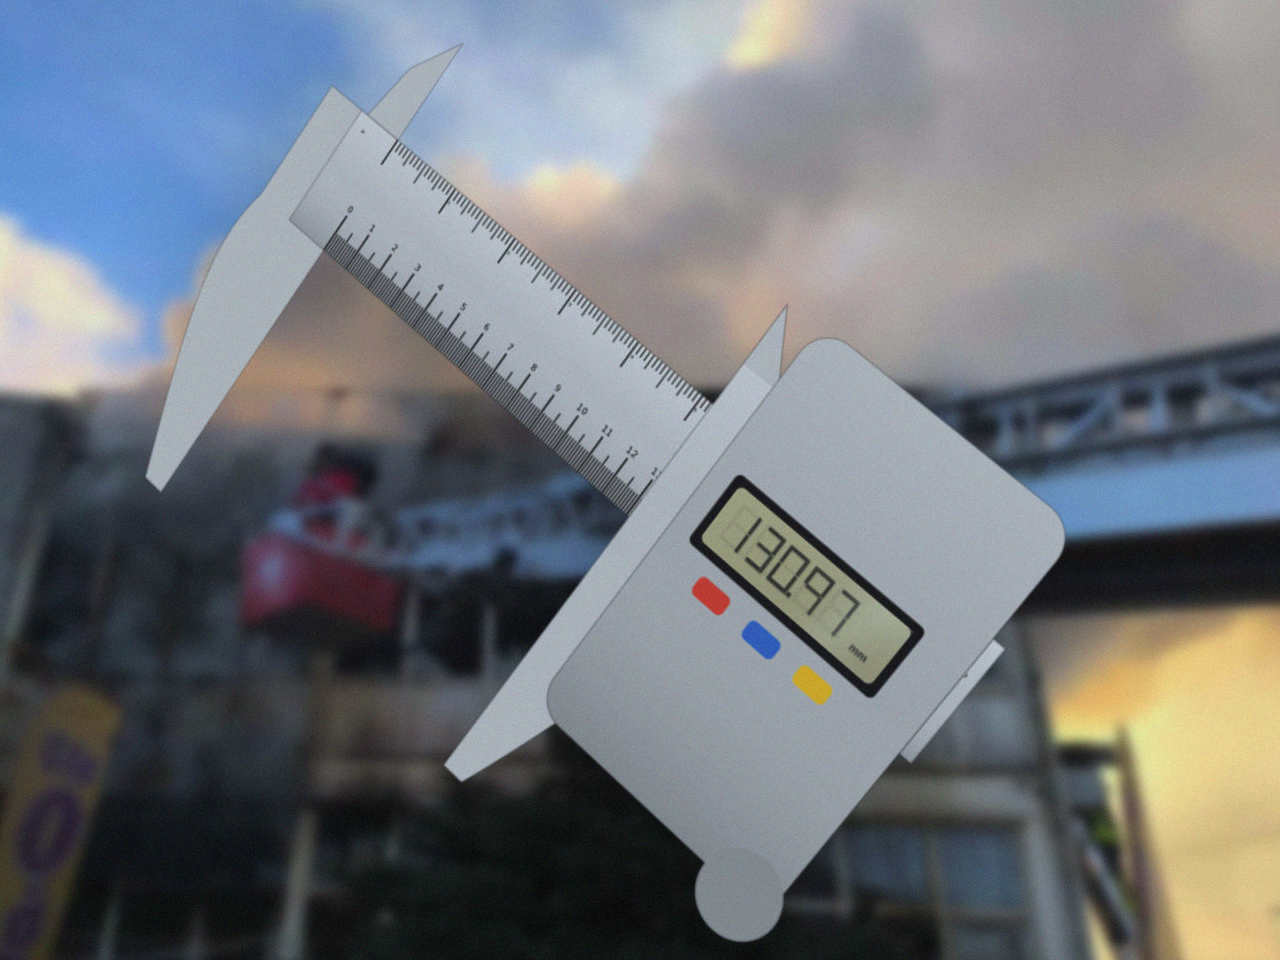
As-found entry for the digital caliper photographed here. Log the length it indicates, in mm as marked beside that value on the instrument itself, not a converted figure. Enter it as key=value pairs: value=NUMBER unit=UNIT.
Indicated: value=130.97 unit=mm
